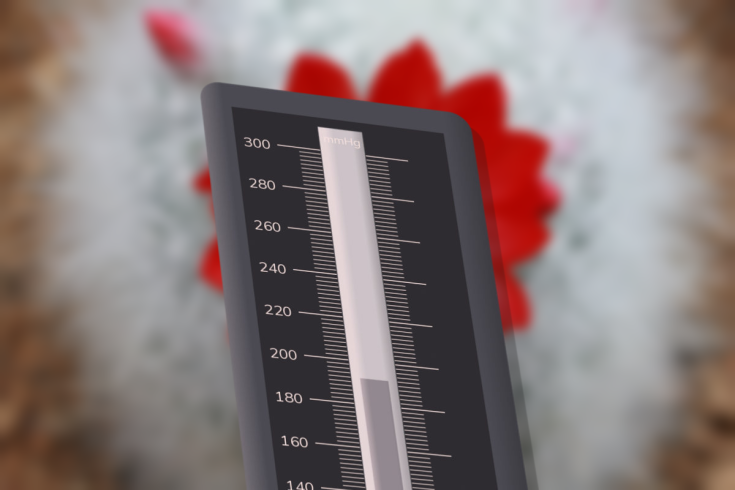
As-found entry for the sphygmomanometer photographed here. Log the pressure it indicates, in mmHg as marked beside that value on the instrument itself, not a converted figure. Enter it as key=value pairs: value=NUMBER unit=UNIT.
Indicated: value=192 unit=mmHg
